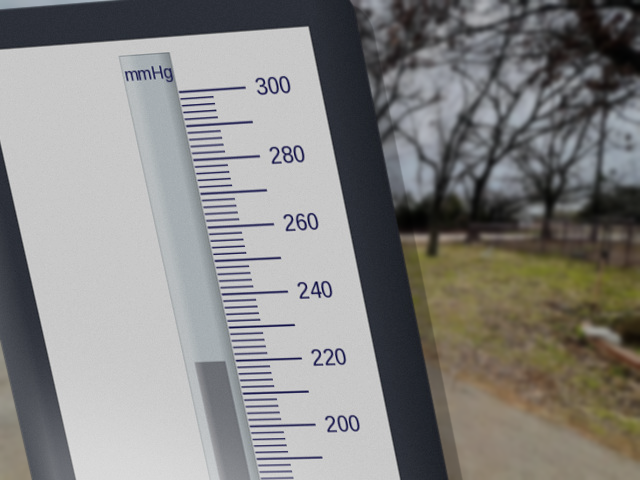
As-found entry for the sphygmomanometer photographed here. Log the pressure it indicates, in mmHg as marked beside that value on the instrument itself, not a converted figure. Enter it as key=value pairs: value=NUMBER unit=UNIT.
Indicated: value=220 unit=mmHg
